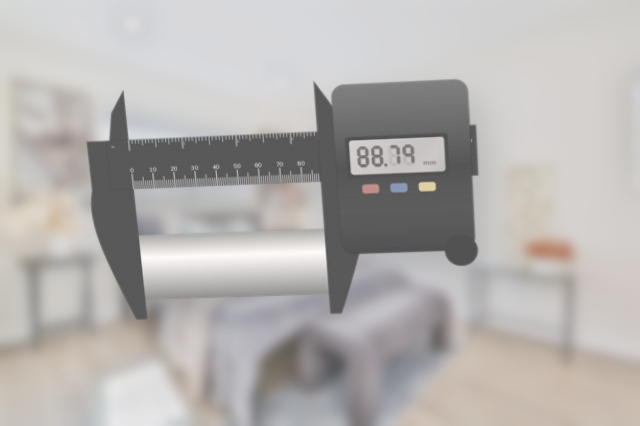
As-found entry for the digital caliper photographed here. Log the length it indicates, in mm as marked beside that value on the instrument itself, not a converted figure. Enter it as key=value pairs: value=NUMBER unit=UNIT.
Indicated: value=88.79 unit=mm
